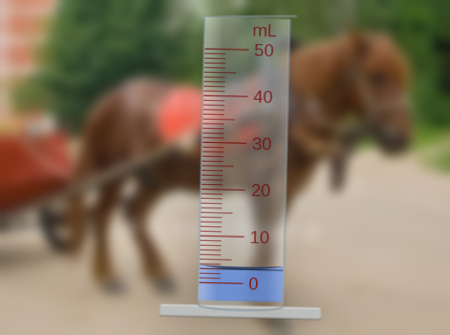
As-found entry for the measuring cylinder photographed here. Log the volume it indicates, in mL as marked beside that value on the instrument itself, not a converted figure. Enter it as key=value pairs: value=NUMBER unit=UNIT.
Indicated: value=3 unit=mL
